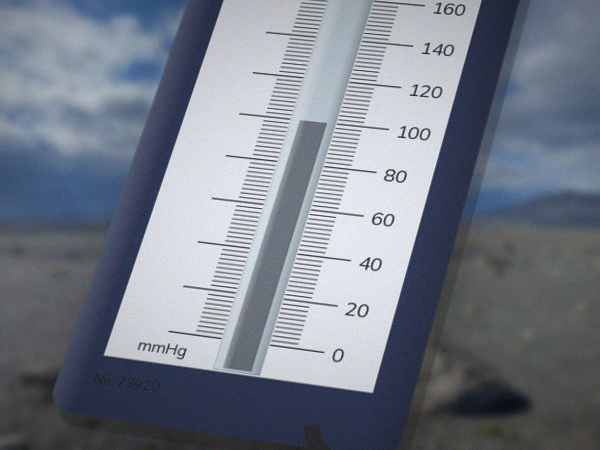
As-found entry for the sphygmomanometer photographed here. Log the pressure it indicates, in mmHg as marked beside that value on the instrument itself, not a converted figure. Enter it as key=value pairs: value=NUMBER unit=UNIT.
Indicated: value=100 unit=mmHg
